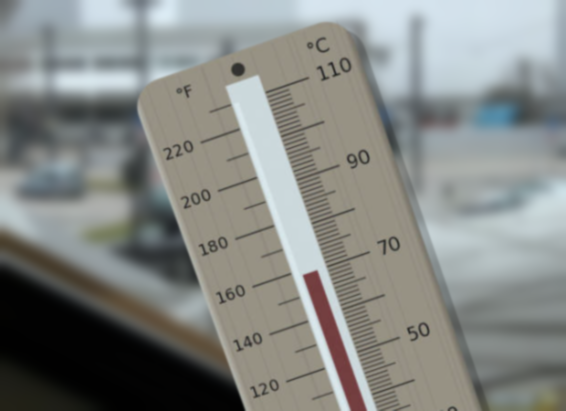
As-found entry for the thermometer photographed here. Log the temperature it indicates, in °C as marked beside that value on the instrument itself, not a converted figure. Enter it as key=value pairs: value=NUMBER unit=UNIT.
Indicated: value=70 unit=°C
